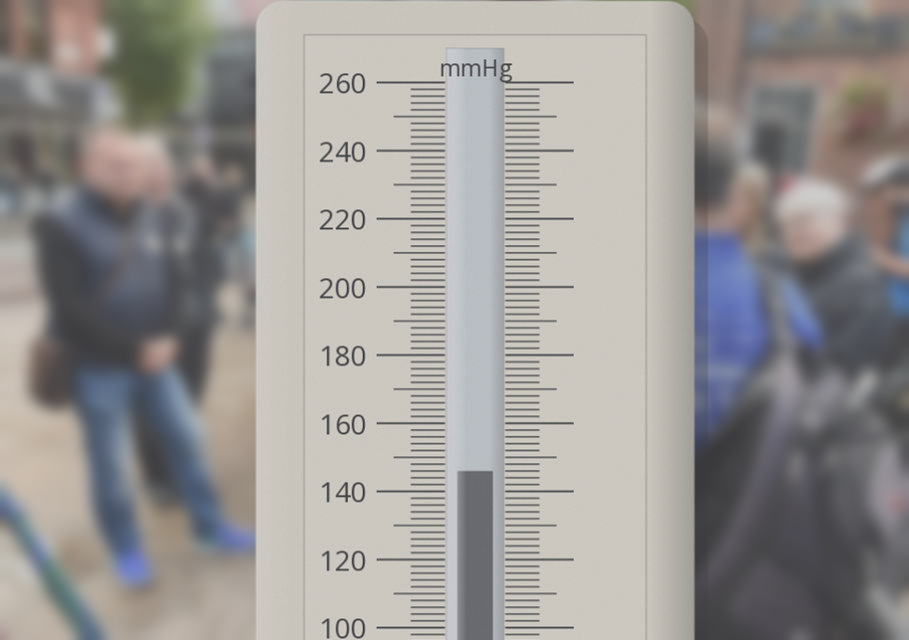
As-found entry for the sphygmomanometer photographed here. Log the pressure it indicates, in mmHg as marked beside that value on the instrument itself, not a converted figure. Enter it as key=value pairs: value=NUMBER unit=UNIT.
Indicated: value=146 unit=mmHg
